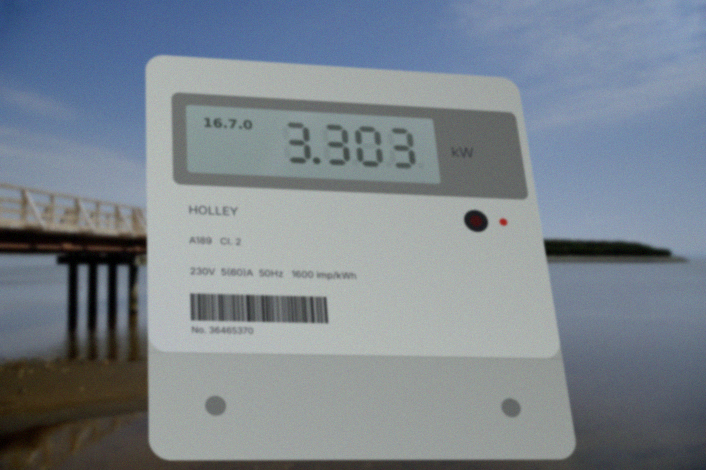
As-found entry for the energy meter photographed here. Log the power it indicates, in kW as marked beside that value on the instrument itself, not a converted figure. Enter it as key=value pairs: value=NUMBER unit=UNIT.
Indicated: value=3.303 unit=kW
